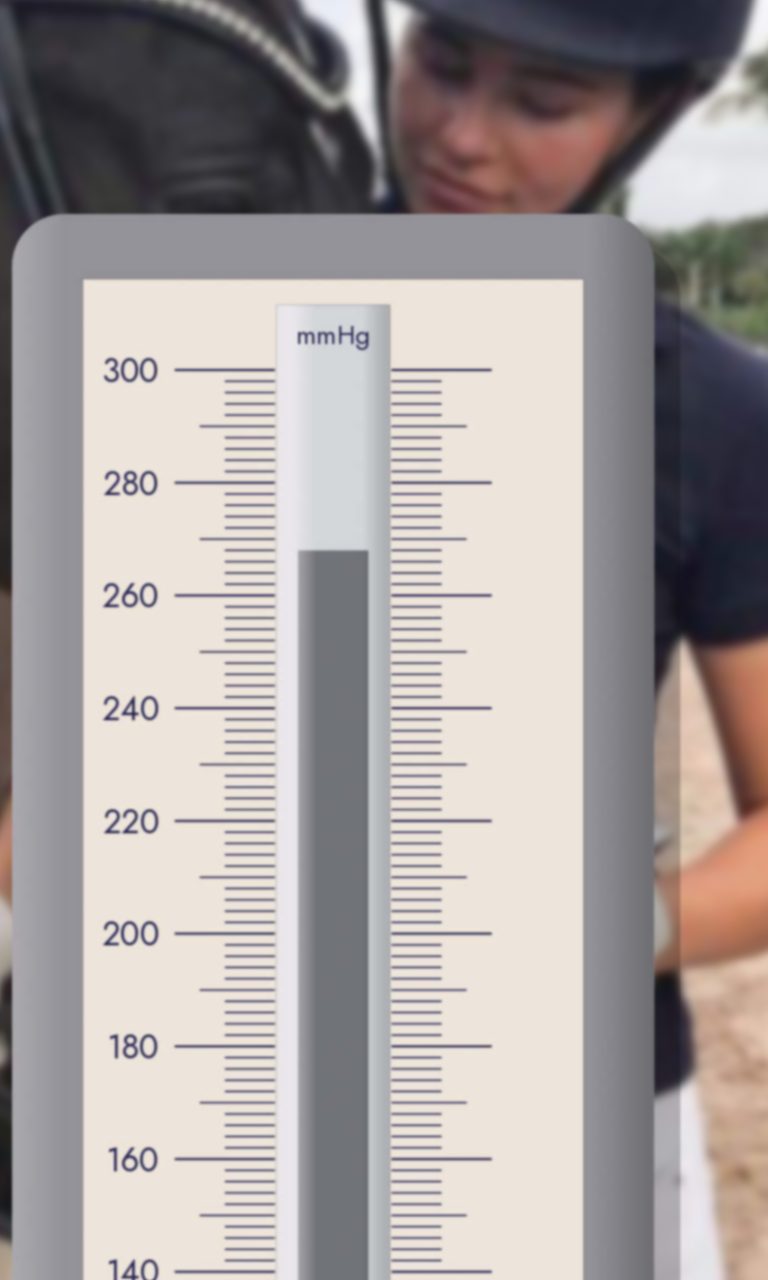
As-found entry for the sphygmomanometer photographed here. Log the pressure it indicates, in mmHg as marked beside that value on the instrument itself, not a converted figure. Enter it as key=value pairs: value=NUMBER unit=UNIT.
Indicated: value=268 unit=mmHg
